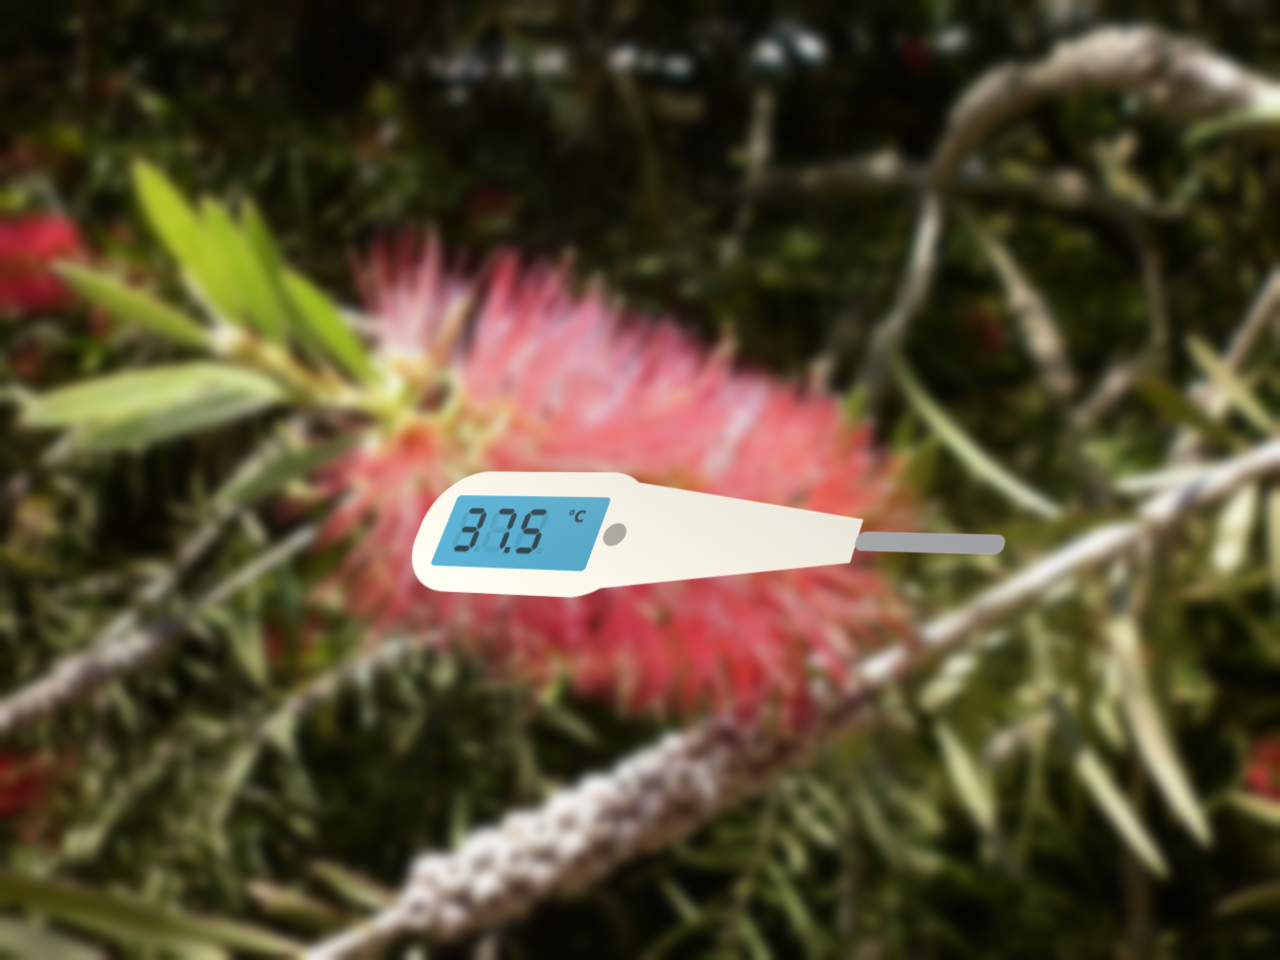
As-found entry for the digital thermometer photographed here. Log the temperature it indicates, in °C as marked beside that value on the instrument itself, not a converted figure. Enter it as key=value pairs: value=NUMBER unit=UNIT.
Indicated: value=37.5 unit=°C
